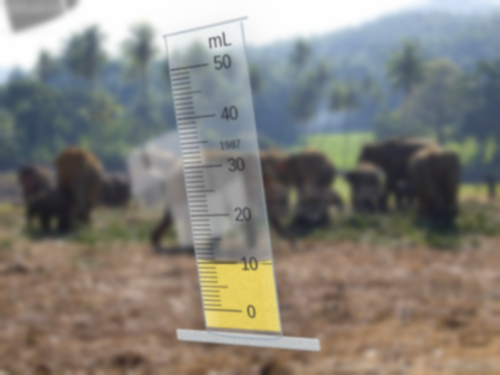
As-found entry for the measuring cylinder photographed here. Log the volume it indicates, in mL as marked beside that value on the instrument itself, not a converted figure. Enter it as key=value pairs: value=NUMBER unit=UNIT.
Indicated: value=10 unit=mL
